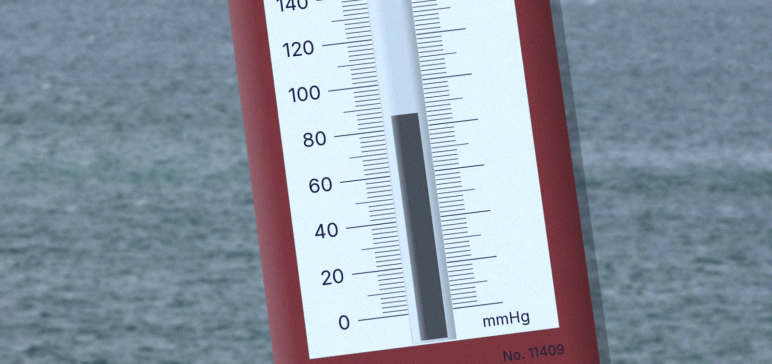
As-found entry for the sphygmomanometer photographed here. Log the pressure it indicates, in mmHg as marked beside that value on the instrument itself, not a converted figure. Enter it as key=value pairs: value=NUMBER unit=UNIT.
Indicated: value=86 unit=mmHg
